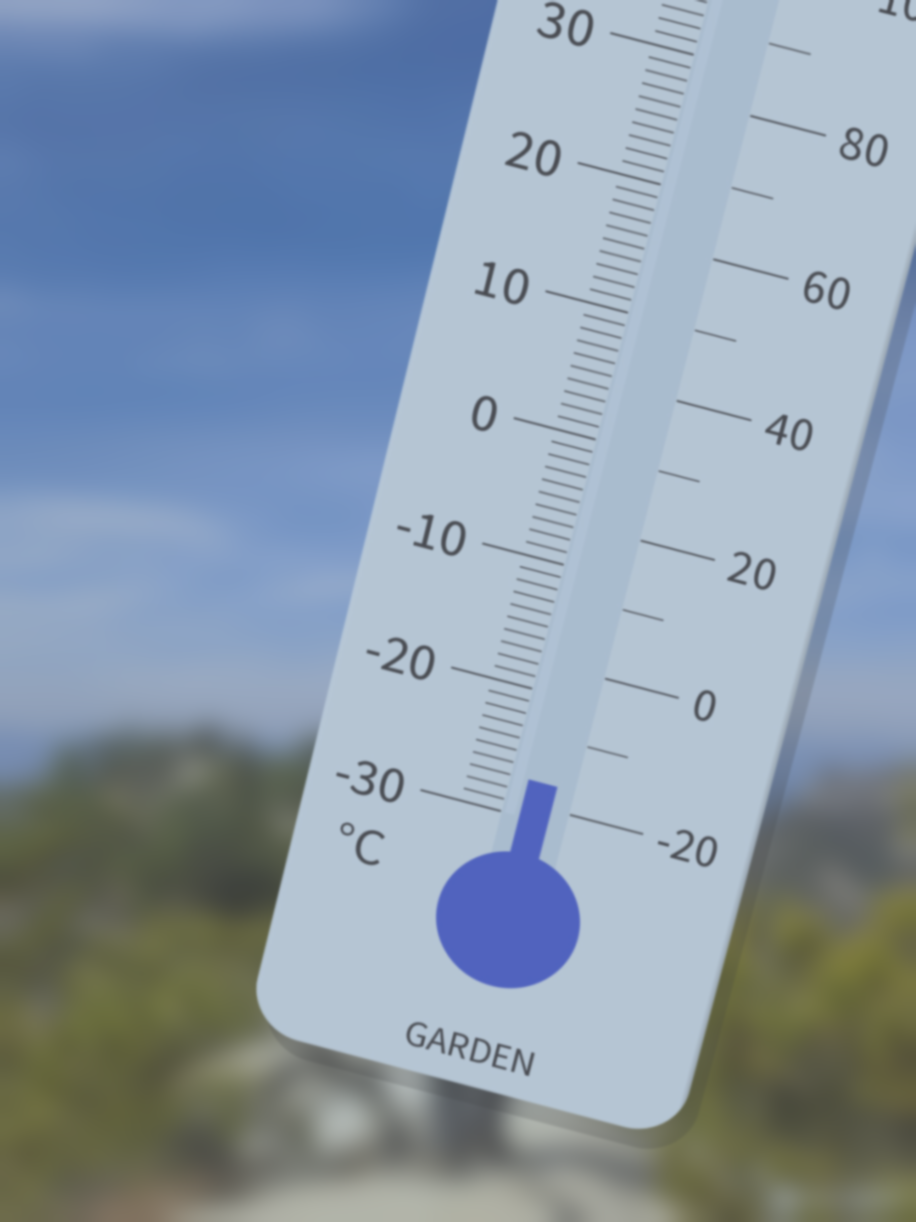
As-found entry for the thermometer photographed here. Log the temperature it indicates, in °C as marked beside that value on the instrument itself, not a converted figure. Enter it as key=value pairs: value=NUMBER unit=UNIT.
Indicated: value=-27 unit=°C
